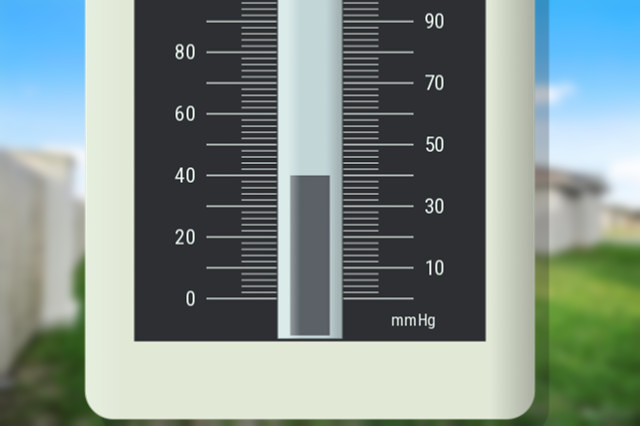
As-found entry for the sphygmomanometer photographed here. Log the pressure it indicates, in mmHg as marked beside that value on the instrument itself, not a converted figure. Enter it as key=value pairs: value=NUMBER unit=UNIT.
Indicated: value=40 unit=mmHg
